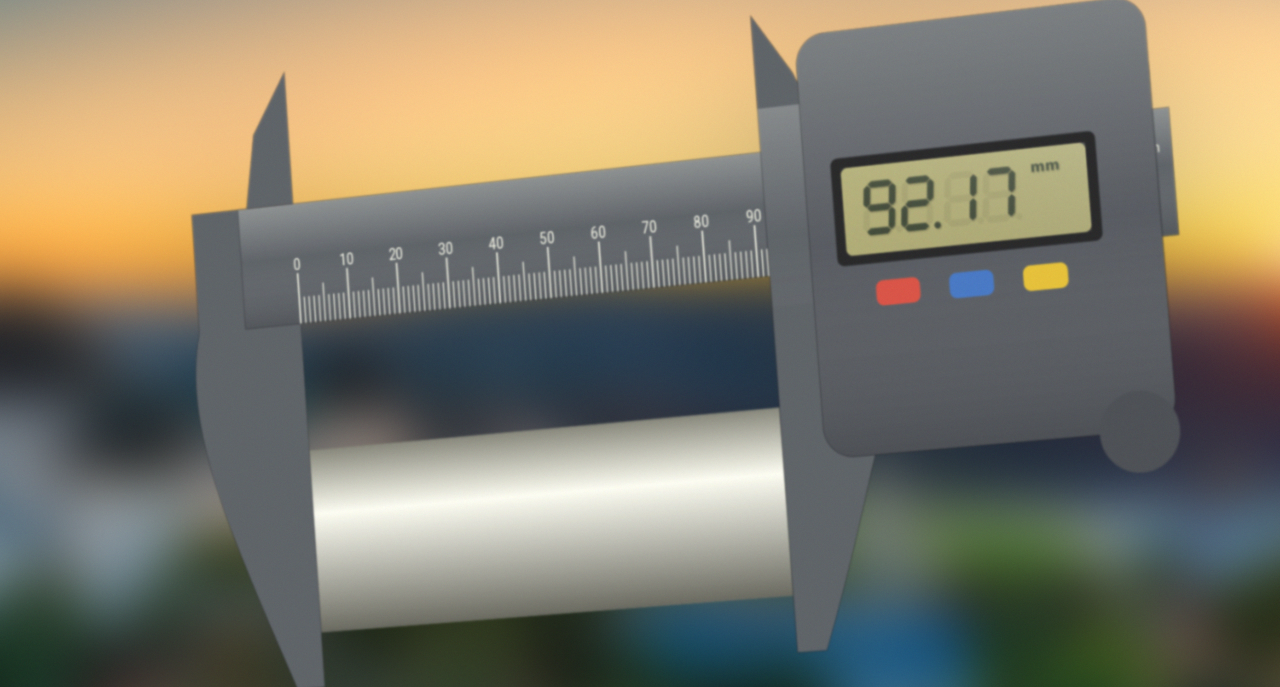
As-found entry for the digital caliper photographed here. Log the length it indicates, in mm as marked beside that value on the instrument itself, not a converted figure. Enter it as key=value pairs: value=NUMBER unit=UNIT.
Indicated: value=92.17 unit=mm
